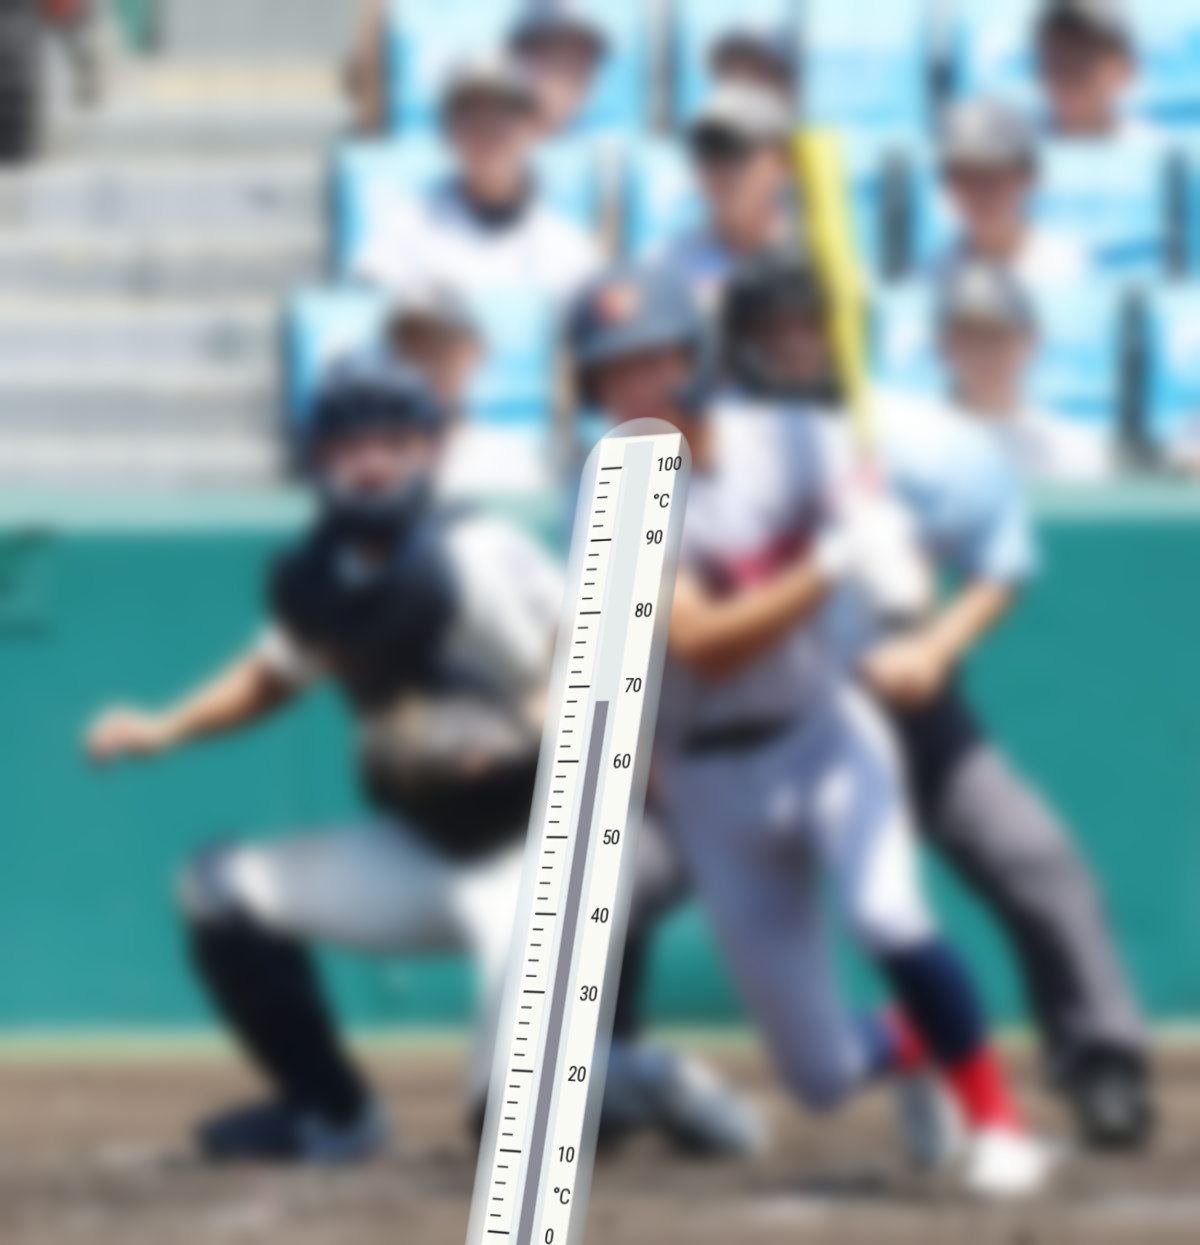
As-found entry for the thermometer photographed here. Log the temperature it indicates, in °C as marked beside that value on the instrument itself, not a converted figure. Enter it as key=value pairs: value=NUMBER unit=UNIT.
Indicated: value=68 unit=°C
